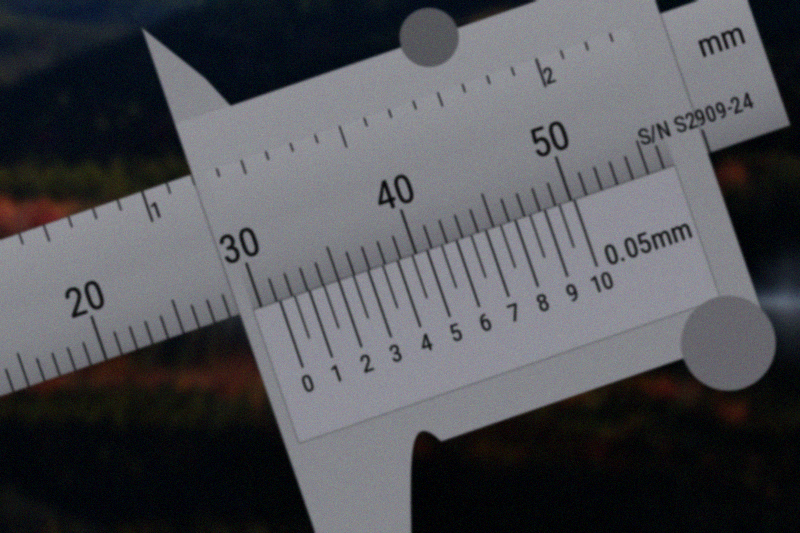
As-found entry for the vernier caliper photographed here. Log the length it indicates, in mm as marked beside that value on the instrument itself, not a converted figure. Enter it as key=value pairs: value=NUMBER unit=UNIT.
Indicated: value=31.2 unit=mm
